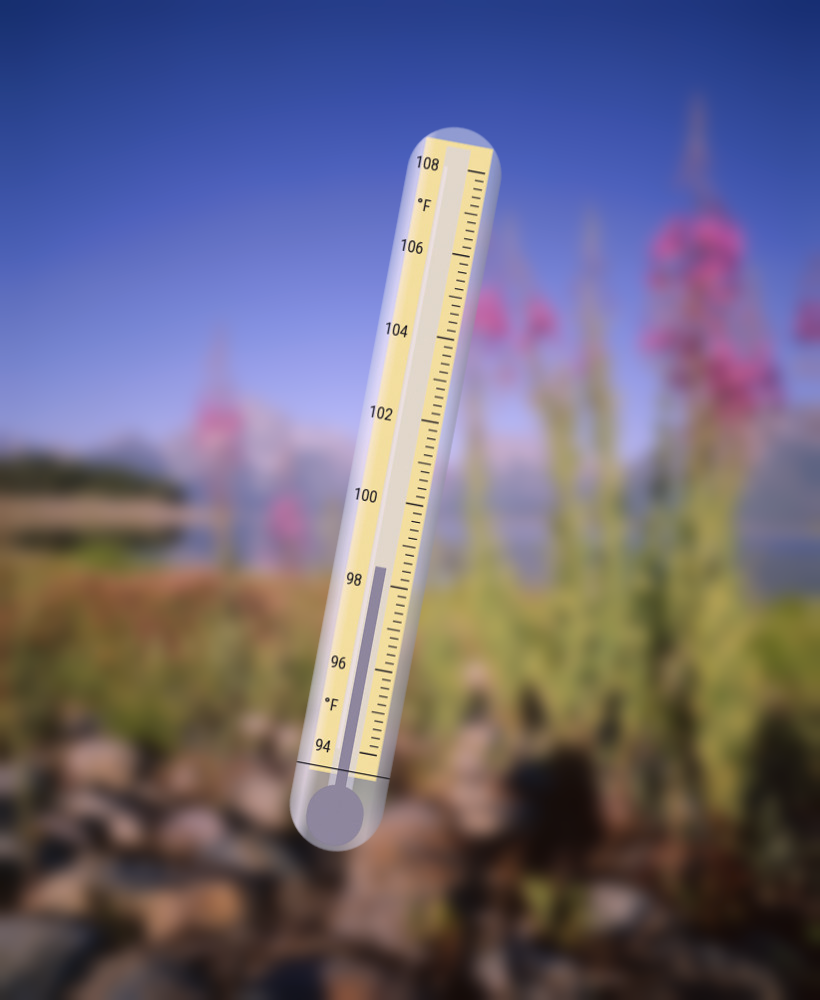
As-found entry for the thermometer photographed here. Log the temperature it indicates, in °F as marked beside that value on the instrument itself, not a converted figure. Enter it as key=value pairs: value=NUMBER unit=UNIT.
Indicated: value=98.4 unit=°F
